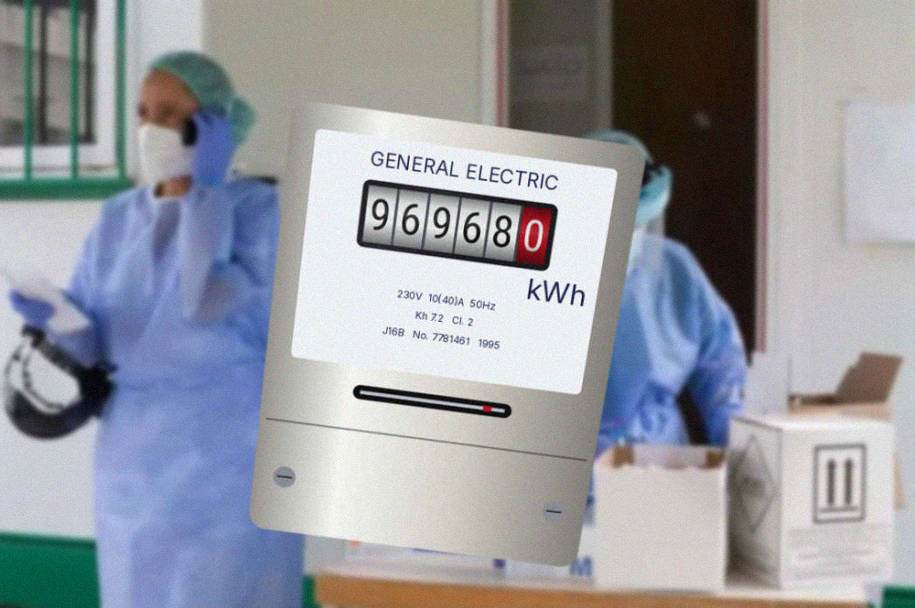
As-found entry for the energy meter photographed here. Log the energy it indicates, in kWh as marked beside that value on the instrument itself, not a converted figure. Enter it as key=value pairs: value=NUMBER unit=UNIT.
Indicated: value=96968.0 unit=kWh
